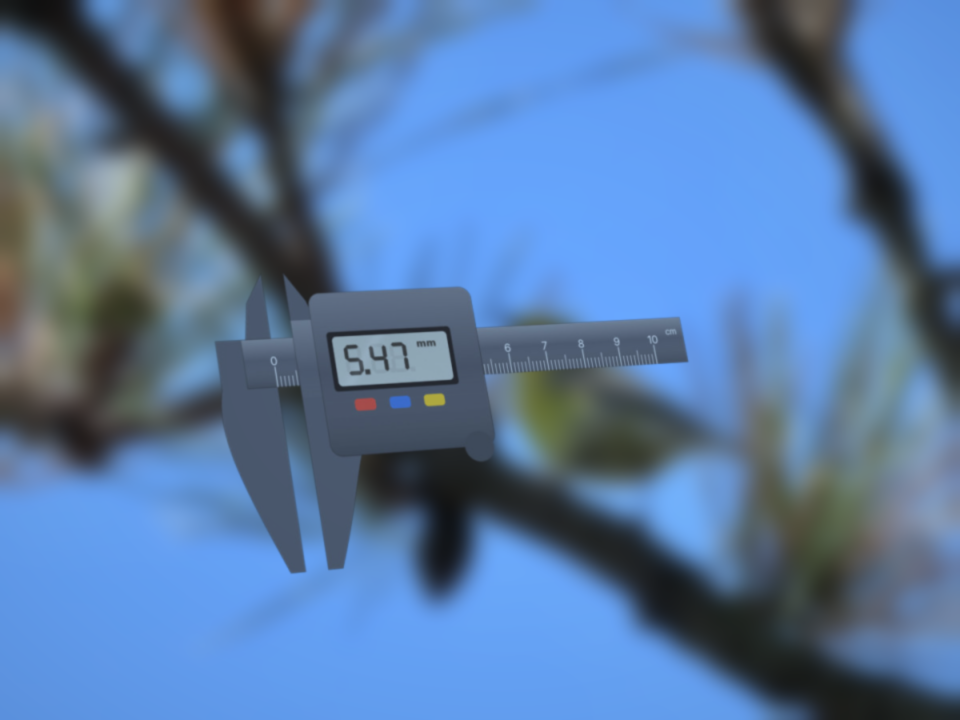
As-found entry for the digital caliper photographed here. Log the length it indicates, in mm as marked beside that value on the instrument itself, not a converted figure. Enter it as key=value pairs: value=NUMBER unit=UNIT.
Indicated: value=5.47 unit=mm
